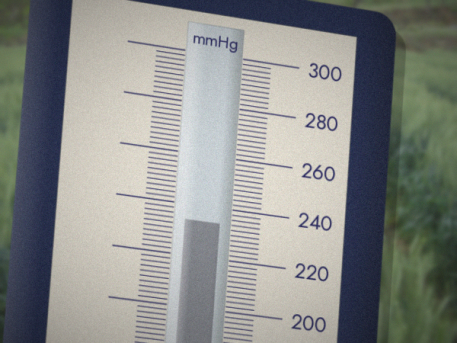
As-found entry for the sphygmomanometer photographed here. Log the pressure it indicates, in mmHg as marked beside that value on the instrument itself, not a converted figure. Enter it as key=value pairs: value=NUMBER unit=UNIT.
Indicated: value=234 unit=mmHg
